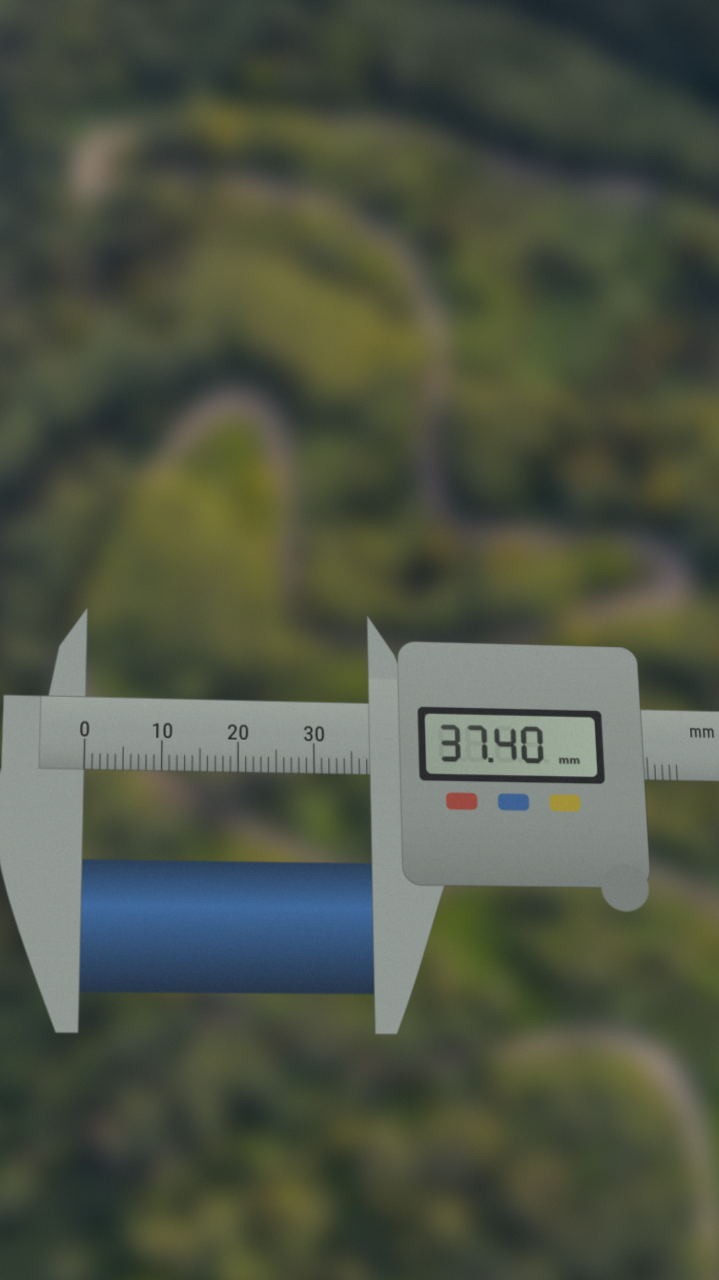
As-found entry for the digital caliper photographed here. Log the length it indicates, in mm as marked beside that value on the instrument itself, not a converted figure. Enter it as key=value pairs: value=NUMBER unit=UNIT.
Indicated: value=37.40 unit=mm
